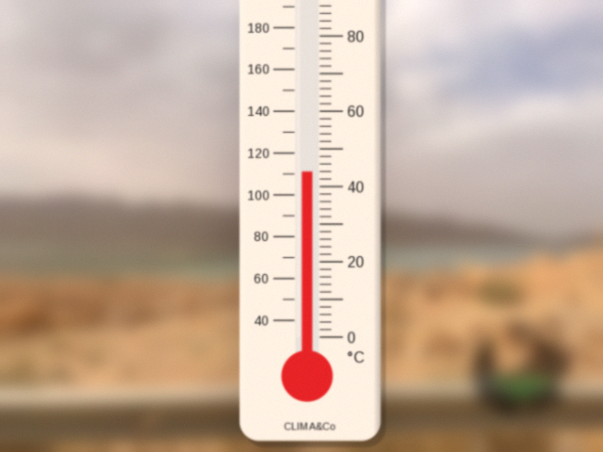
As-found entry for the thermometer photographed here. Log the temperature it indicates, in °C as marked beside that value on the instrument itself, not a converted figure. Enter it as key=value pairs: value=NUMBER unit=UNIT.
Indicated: value=44 unit=°C
